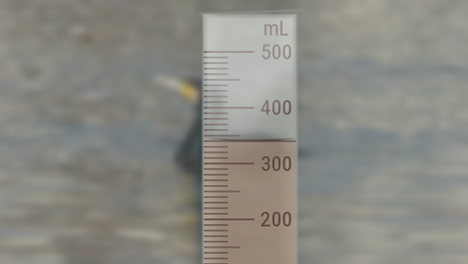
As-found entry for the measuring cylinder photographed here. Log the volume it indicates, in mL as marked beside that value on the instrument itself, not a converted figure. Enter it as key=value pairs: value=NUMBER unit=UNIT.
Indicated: value=340 unit=mL
